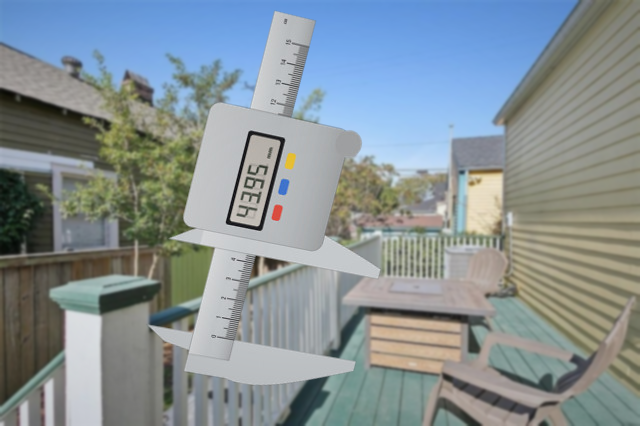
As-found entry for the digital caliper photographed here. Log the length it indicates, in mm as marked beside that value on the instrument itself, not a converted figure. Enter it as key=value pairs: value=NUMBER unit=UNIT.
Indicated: value=43.95 unit=mm
